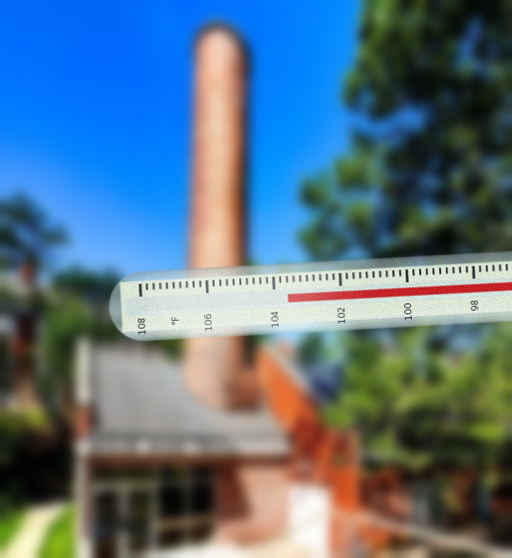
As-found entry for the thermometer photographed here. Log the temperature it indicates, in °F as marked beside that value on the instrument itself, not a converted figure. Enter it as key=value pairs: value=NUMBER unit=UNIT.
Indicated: value=103.6 unit=°F
